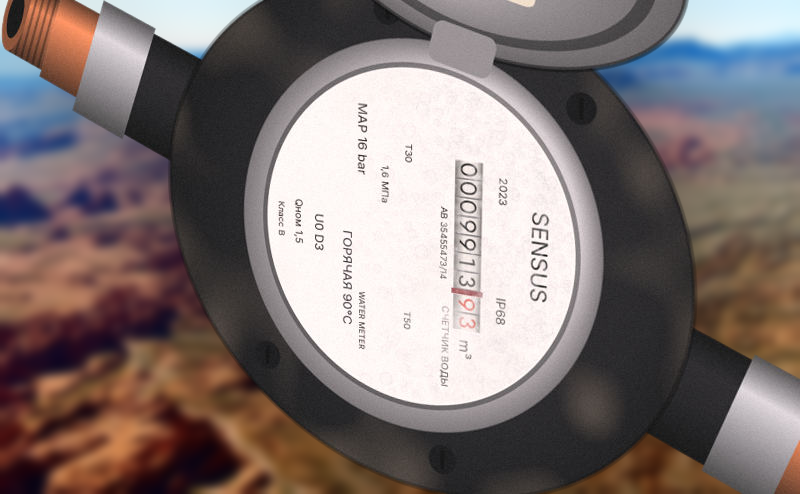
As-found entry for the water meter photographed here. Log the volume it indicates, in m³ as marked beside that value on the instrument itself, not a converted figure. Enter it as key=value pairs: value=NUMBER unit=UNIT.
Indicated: value=9913.93 unit=m³
